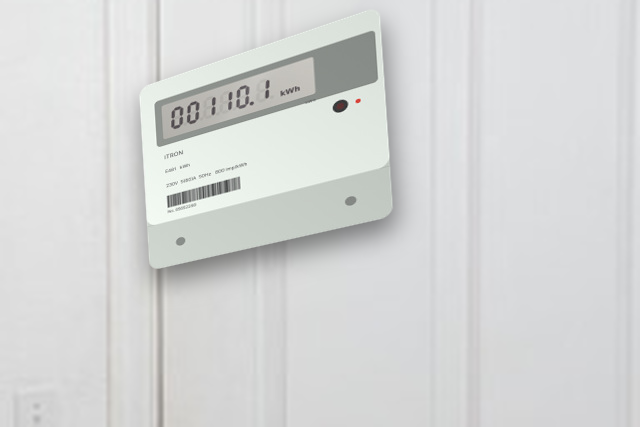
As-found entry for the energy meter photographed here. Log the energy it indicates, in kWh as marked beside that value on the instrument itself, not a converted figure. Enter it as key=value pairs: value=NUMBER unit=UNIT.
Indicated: value=110.1 unit=kWh
